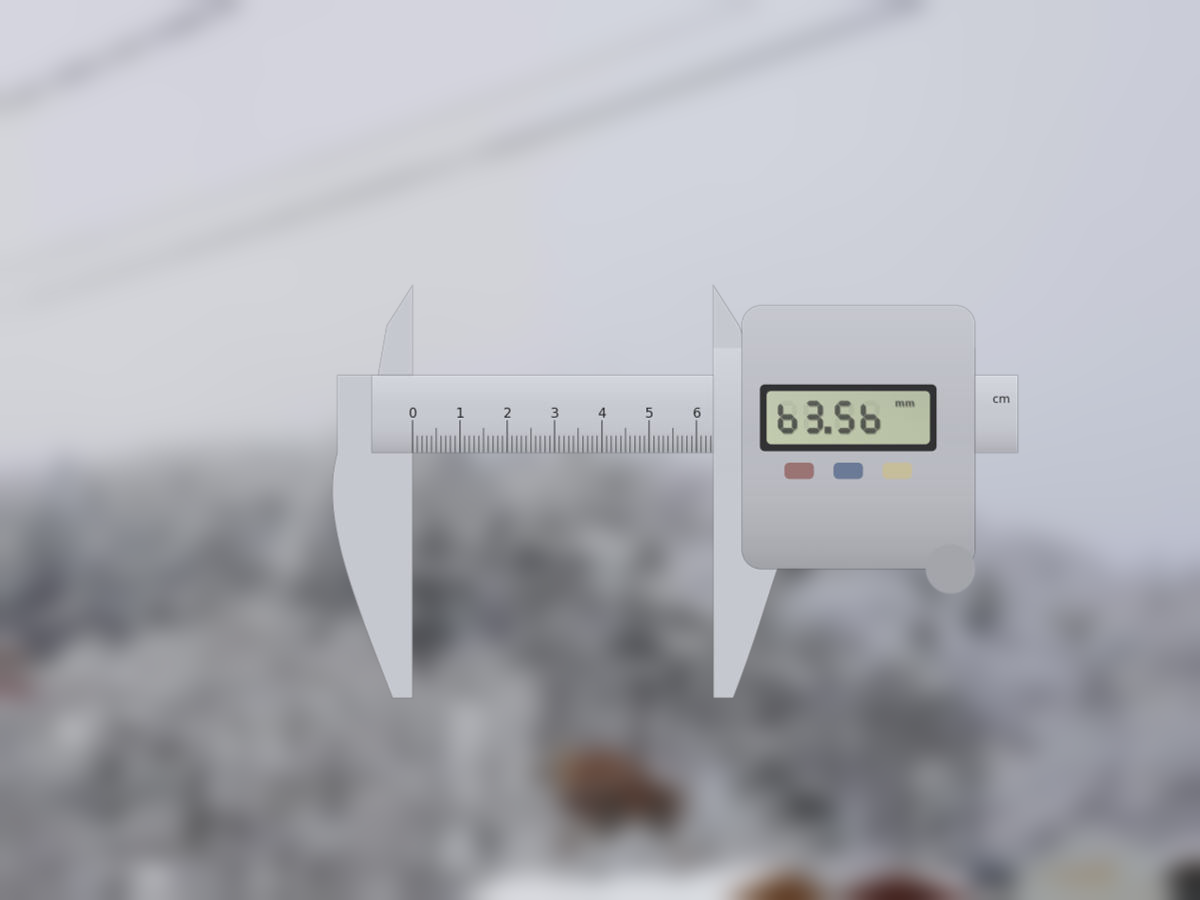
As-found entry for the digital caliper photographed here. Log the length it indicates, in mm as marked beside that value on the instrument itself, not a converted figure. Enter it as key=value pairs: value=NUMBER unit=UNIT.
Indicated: value=63.56 unit=mm
